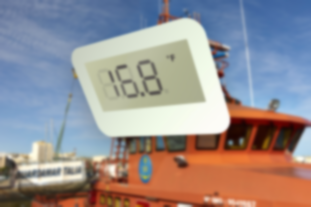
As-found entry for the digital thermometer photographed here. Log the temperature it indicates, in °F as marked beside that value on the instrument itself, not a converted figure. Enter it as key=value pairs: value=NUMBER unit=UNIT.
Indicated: value=16.8 unit=°F
